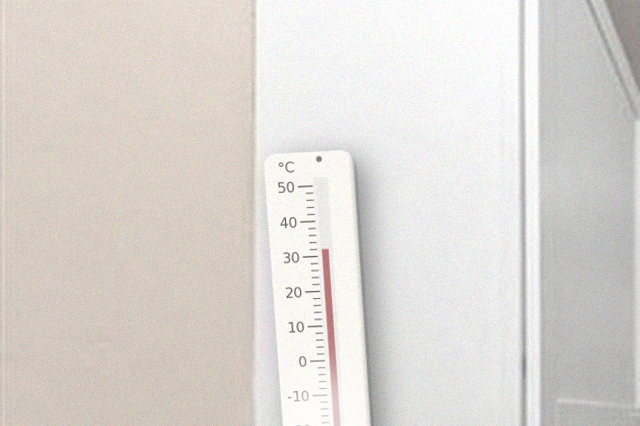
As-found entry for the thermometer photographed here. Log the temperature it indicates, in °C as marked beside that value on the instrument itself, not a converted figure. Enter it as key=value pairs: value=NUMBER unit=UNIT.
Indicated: value=32 unit=°C
